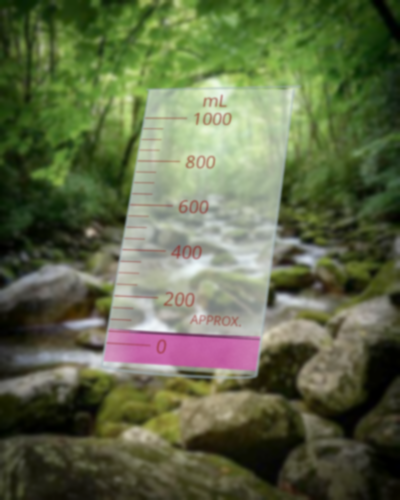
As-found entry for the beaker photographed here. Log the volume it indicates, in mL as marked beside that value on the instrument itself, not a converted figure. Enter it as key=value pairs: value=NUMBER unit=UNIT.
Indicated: value=50 unit=mL
